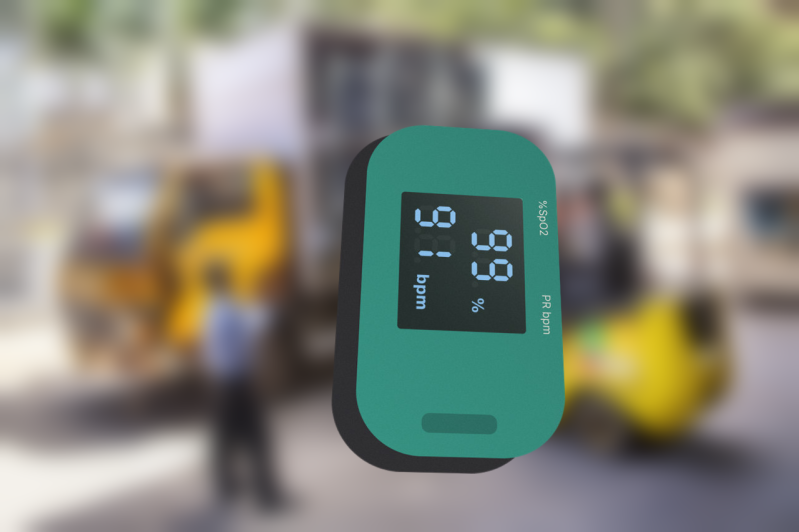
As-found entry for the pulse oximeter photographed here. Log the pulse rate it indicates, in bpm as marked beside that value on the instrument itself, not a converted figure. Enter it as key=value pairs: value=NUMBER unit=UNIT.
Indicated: value=91 unit=bpm
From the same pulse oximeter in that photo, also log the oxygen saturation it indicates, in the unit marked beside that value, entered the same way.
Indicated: value=99 unit=%
